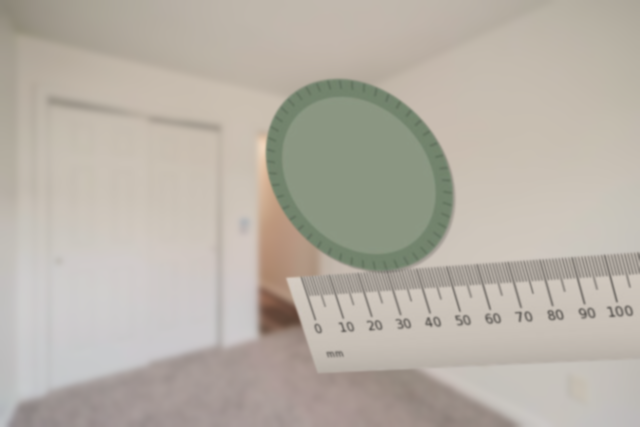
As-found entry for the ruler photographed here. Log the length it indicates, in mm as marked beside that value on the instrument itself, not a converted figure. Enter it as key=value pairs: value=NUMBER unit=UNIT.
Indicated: value=60 unit=mm
